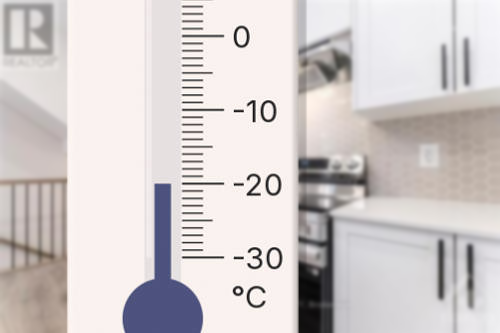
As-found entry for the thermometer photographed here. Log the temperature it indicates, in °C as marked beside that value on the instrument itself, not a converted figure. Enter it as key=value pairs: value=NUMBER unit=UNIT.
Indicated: value=-20 unit=°C
